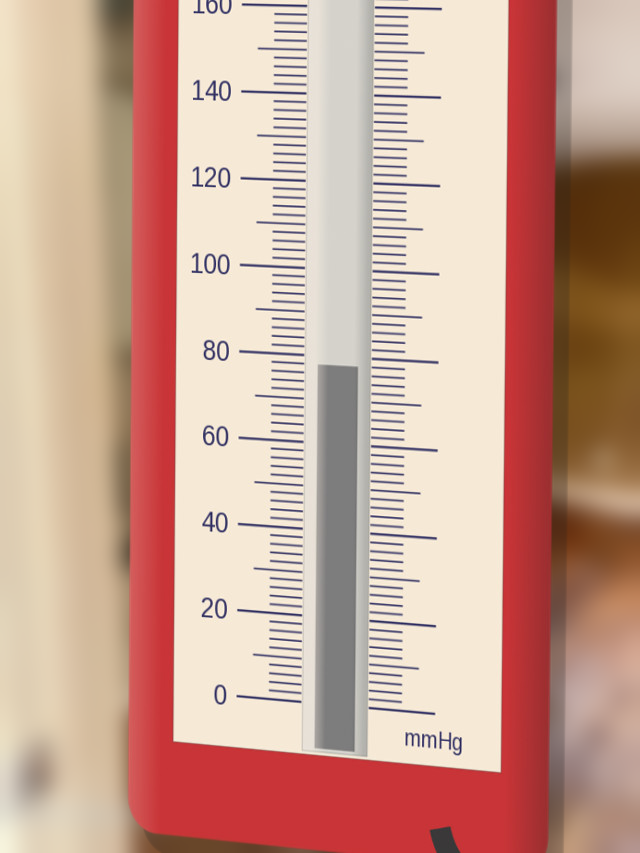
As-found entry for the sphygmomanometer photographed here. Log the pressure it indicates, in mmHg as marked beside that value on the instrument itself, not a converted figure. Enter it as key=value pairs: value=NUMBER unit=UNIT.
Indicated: value=78 unit=mmHg
